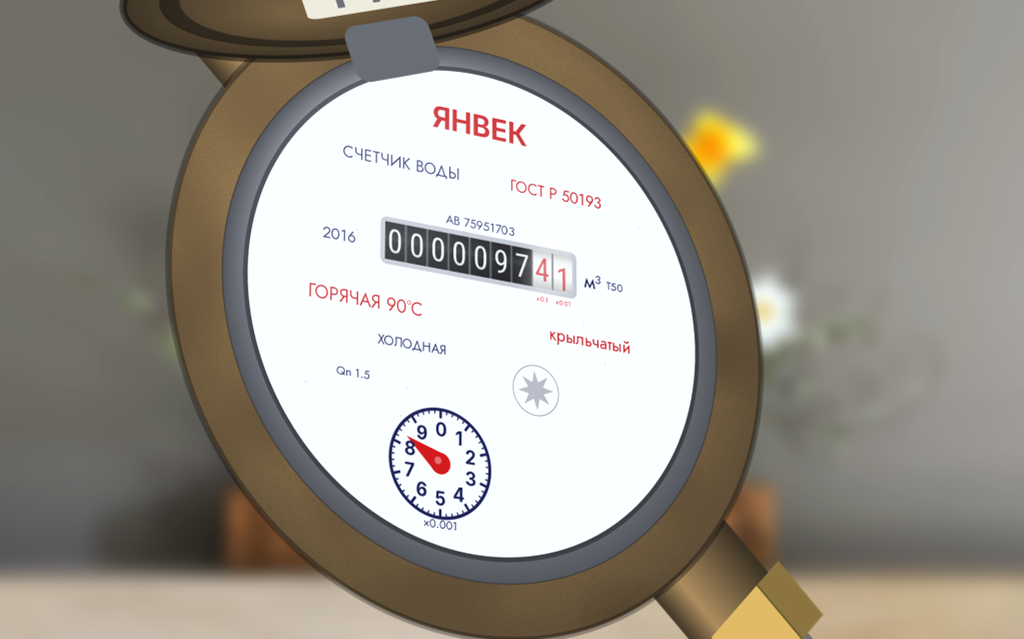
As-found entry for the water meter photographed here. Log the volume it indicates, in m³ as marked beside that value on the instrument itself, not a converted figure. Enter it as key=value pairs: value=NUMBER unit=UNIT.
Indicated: value=97.408 unit=m³
